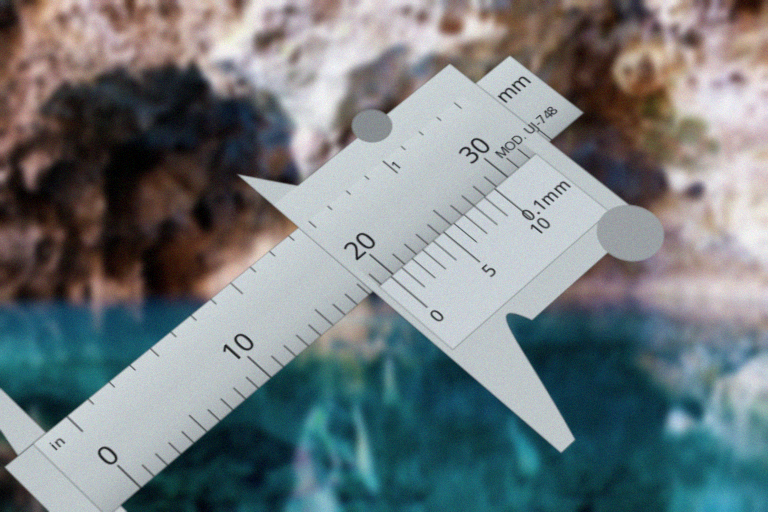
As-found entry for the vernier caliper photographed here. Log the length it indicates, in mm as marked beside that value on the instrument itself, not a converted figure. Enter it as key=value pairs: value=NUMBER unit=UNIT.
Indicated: value=19.8 unit=mm
